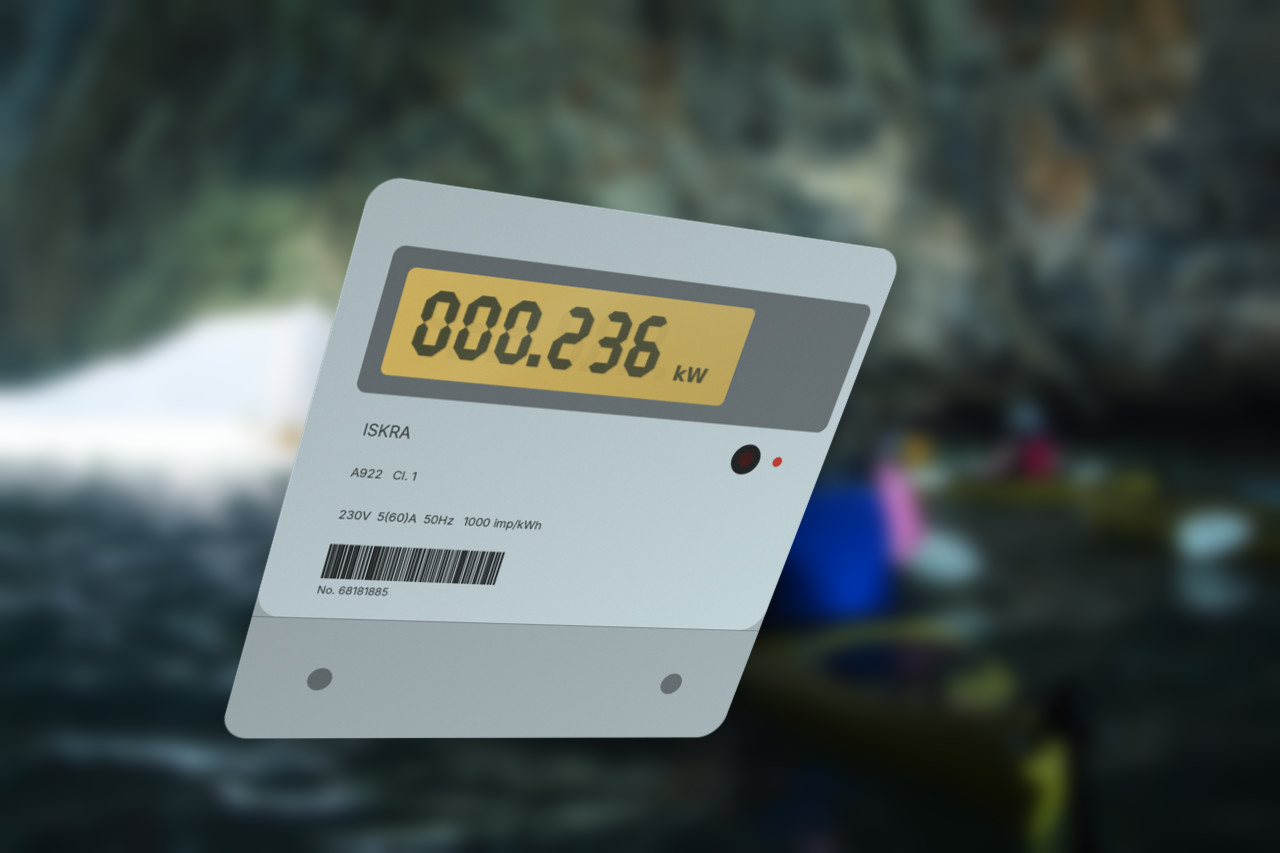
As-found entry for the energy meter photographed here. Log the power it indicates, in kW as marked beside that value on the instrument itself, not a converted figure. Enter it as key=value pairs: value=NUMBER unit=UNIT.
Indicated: value=0.236 unit=kW
